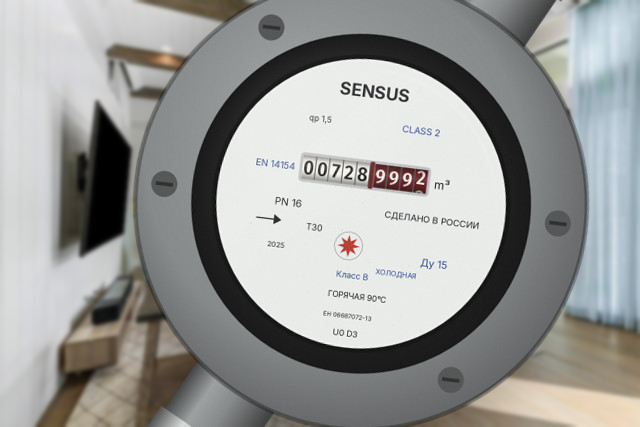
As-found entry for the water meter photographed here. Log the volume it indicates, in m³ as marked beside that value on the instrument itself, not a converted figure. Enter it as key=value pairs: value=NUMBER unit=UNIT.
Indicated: value=728.9992 unit=m³
